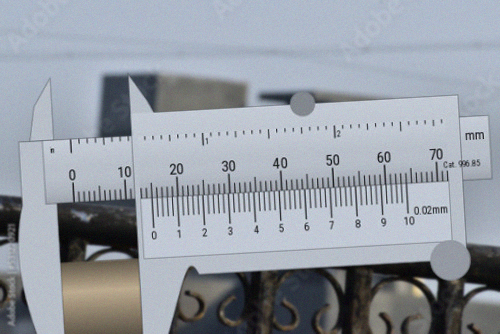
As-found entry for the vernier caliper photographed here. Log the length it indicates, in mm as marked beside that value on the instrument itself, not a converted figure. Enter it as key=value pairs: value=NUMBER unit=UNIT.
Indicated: value=15.0 unit=mm
